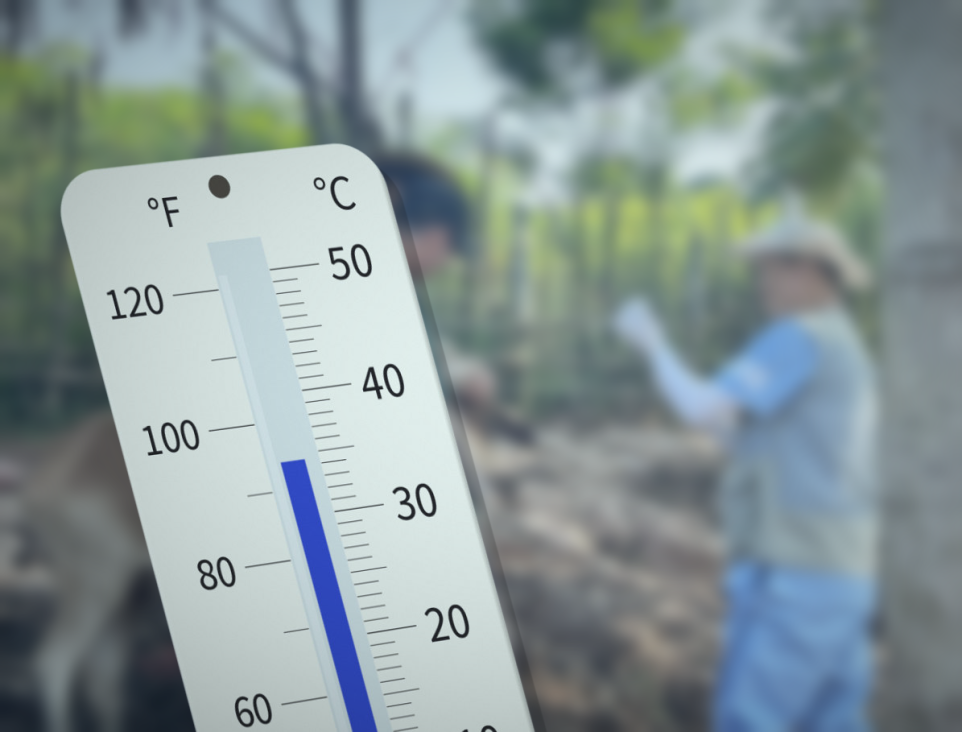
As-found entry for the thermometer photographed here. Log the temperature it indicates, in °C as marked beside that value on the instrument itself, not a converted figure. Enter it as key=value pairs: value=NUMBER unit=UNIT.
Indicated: value=34.5 unit=°C
